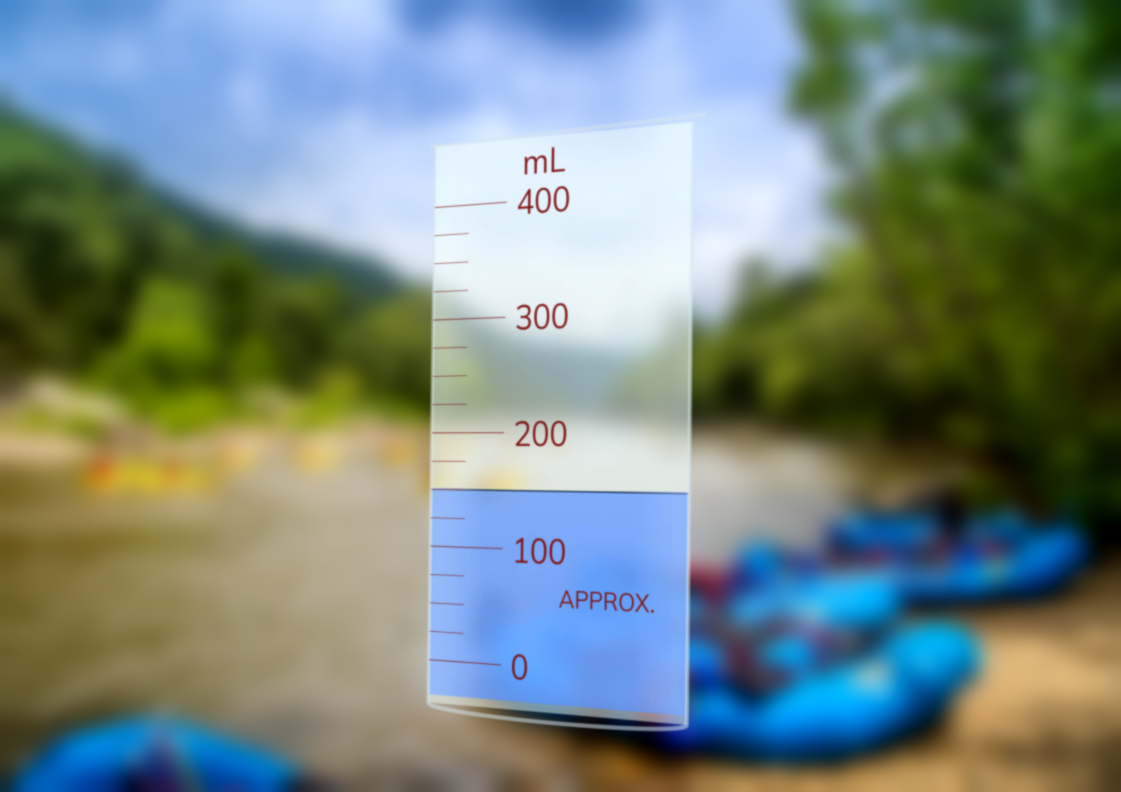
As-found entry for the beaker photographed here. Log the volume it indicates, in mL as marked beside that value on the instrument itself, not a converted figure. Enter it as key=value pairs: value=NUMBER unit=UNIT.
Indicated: value=150 unit=mL
